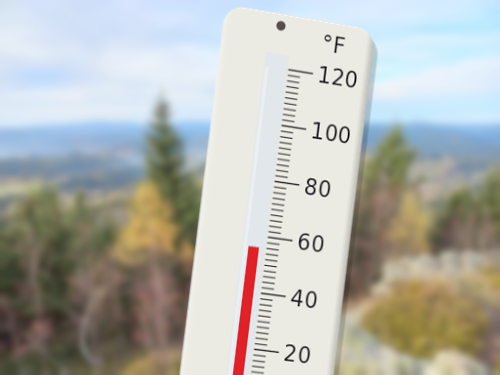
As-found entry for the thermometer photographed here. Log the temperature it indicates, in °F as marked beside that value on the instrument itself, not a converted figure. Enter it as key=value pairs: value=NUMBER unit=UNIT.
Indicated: value=56 unit=°F
